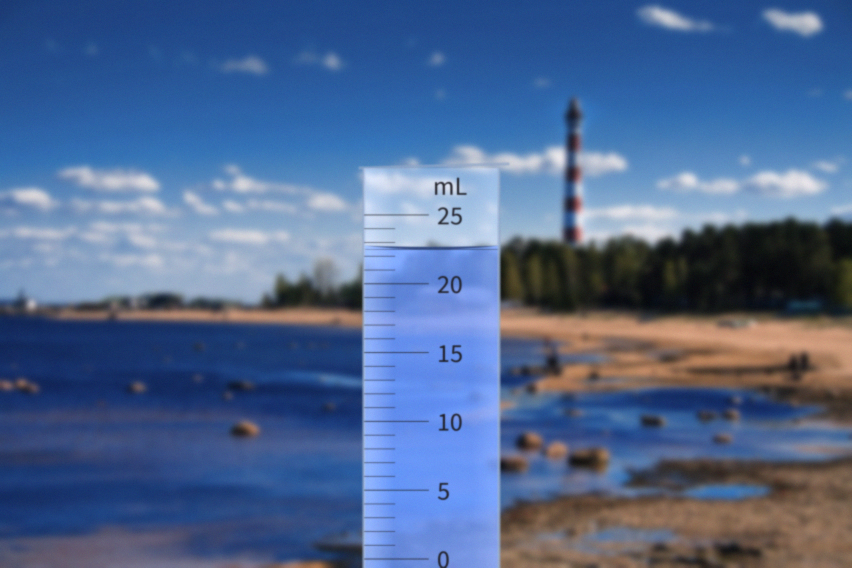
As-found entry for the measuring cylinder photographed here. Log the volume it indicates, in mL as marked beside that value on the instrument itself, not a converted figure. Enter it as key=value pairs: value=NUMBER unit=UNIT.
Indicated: value=22.5 unit=mL
